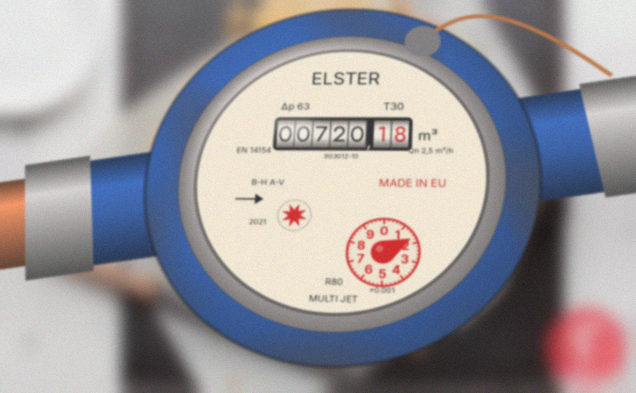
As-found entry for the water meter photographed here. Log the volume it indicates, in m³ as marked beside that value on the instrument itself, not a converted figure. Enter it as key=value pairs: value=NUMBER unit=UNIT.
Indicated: value=720.181 unit=m³
